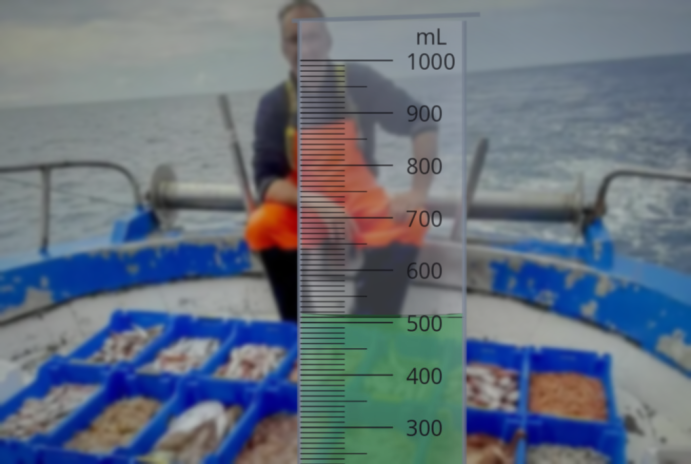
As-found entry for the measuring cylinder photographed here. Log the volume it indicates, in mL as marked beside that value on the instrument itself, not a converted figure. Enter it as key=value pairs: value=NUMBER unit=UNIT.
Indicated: value=510 unit=mL
